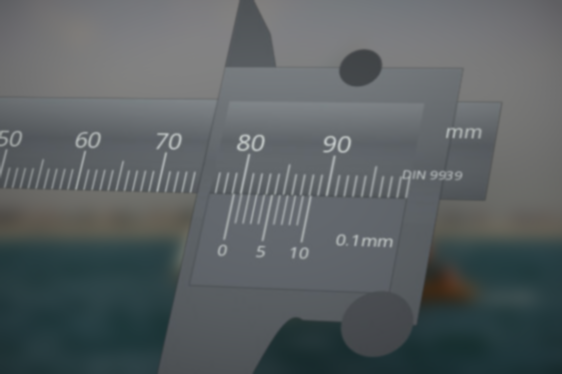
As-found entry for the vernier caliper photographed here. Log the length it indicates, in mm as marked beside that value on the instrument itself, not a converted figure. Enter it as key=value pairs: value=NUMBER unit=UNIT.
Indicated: value=79.2 unit=mm
